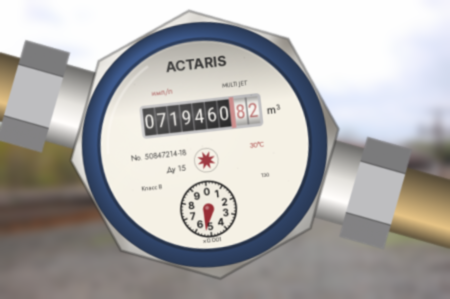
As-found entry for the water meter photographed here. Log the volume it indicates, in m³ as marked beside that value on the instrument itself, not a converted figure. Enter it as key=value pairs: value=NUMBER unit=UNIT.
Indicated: value=719460.825 unit=m³
